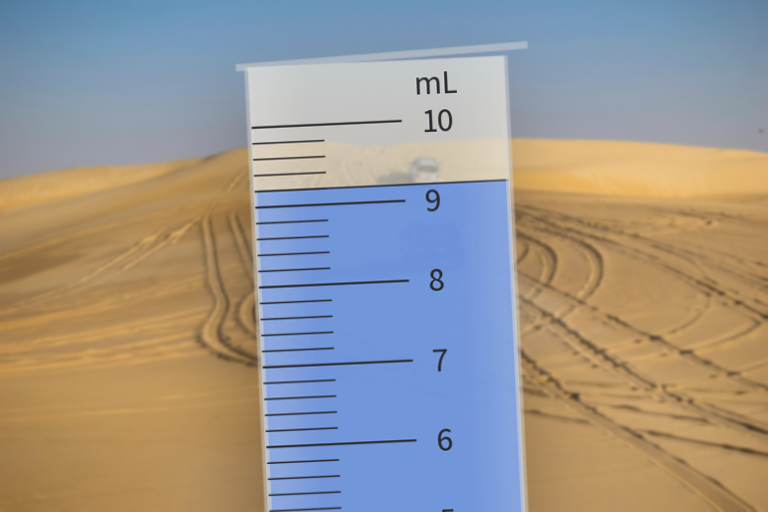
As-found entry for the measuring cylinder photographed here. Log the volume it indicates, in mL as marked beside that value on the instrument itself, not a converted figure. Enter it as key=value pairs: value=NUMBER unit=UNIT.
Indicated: value=9.2 unit=mL
